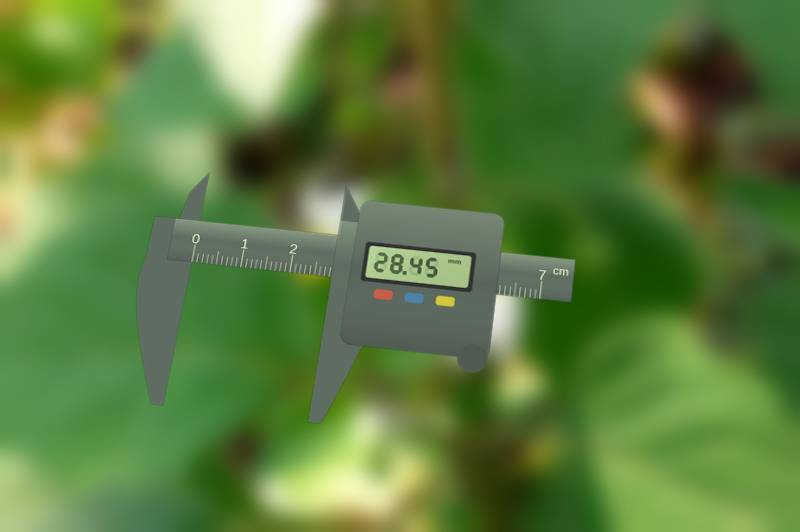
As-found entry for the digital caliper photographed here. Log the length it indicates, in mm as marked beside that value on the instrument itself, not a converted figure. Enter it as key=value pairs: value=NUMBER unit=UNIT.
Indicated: value=28.45 unit=mm
